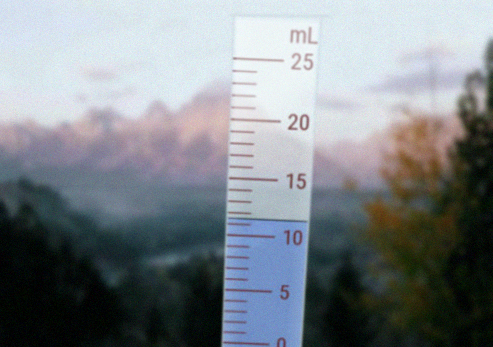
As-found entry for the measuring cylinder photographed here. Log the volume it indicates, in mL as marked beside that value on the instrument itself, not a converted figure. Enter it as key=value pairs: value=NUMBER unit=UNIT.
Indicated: value=11.5 unit=mL
